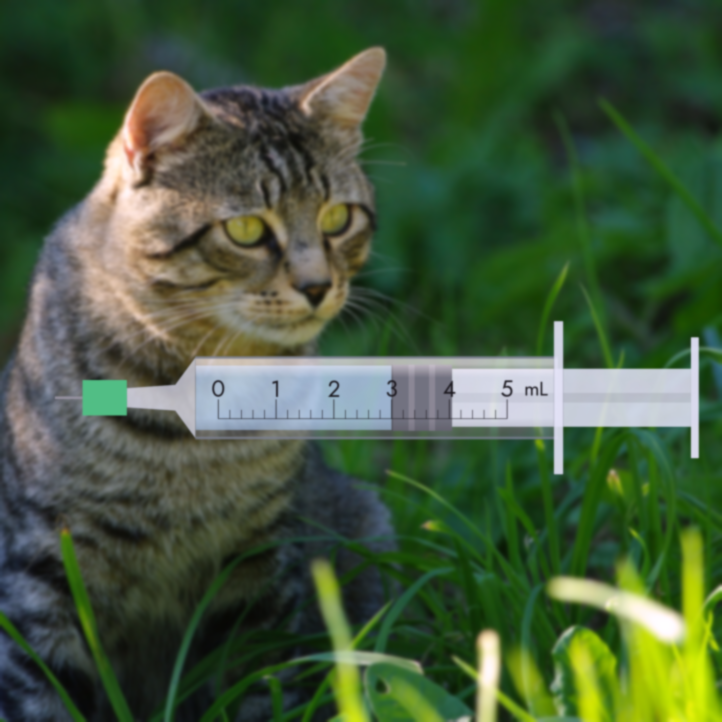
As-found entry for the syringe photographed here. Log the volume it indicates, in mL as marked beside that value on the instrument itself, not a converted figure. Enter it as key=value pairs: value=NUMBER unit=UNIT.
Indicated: value=3 unit=mL
